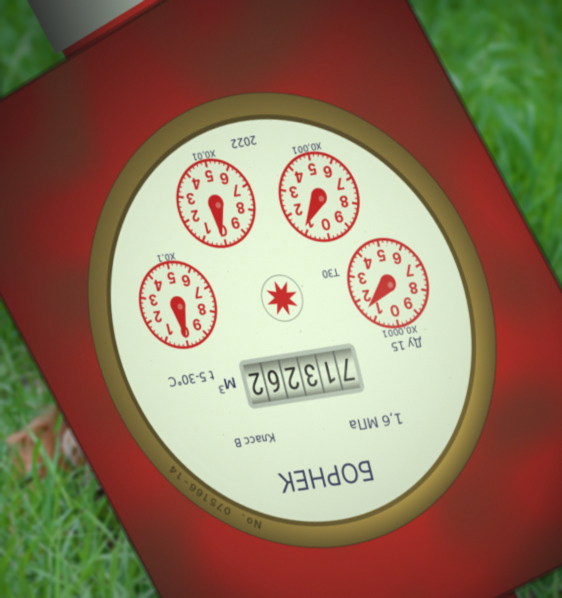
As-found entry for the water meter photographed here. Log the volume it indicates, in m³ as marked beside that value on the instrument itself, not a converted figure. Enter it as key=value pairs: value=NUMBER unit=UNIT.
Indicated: value=713262.0011 unit=m³
